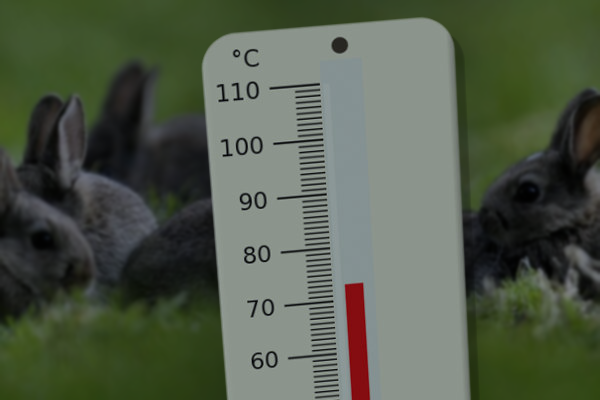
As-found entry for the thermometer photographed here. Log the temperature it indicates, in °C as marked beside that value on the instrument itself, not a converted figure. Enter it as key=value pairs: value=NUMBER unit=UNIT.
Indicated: value=73 unit=°C
